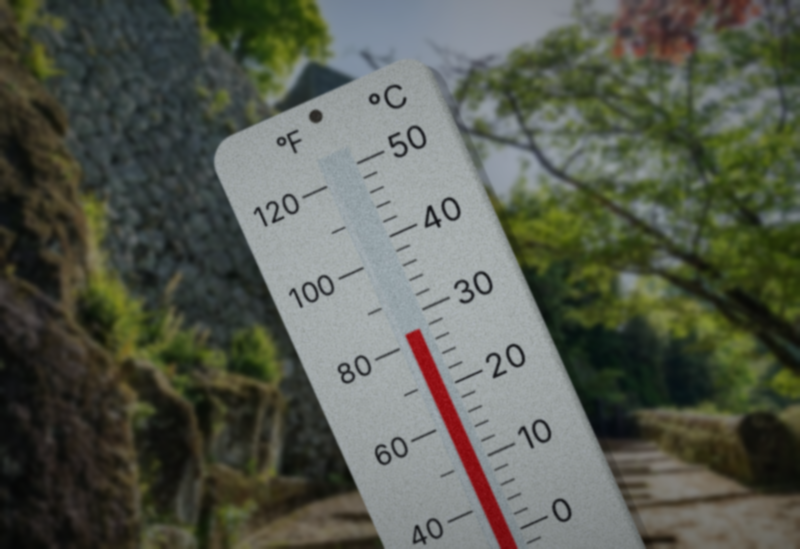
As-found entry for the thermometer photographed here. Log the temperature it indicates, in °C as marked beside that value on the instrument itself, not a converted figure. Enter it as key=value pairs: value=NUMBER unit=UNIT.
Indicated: value=28 unit=°C
